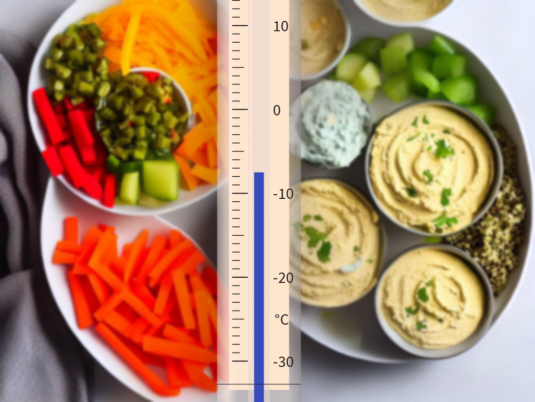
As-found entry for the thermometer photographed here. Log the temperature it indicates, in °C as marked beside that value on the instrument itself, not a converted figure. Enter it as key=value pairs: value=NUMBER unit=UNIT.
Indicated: value=-7.5 unit=°C
